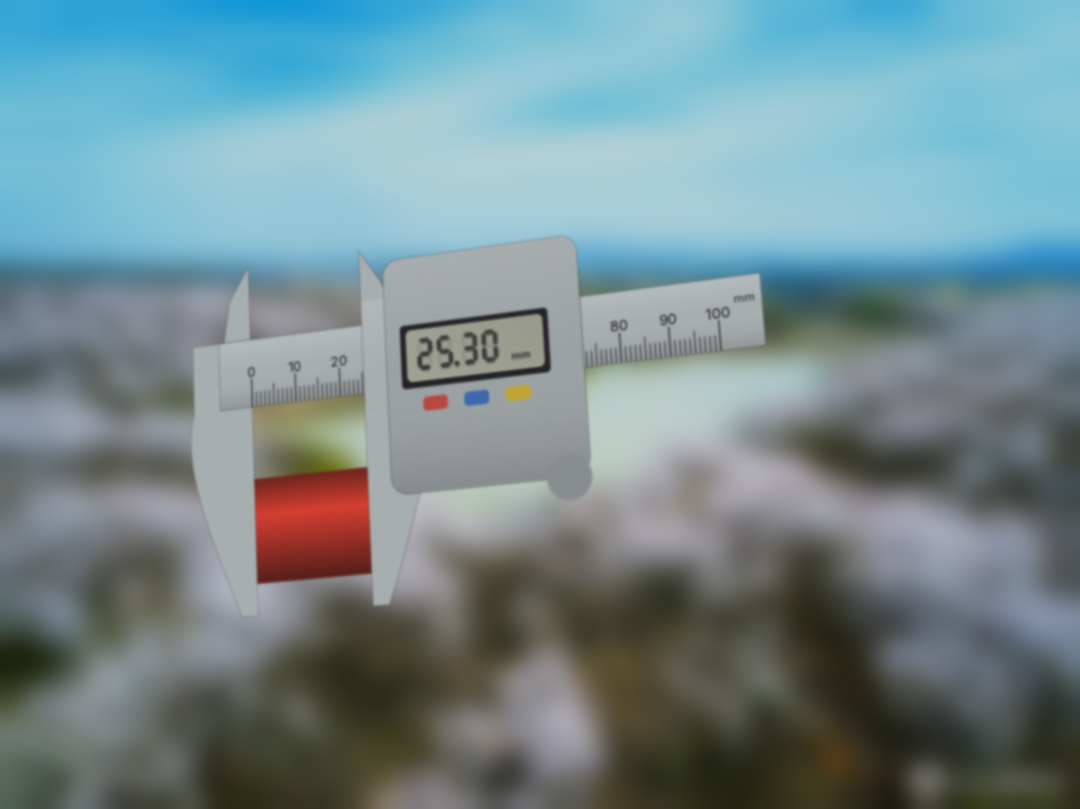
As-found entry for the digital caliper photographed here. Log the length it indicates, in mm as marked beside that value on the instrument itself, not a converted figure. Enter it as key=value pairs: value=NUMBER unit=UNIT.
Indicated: value=25.30 unit=mm
